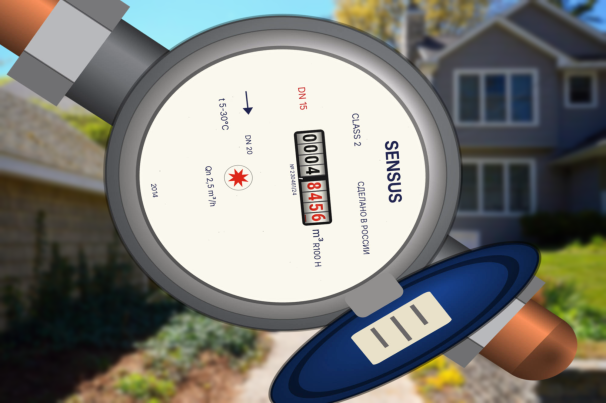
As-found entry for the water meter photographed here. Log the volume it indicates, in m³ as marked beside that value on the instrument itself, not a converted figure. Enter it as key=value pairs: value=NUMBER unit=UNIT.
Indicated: value=4.8456 unit=m³
